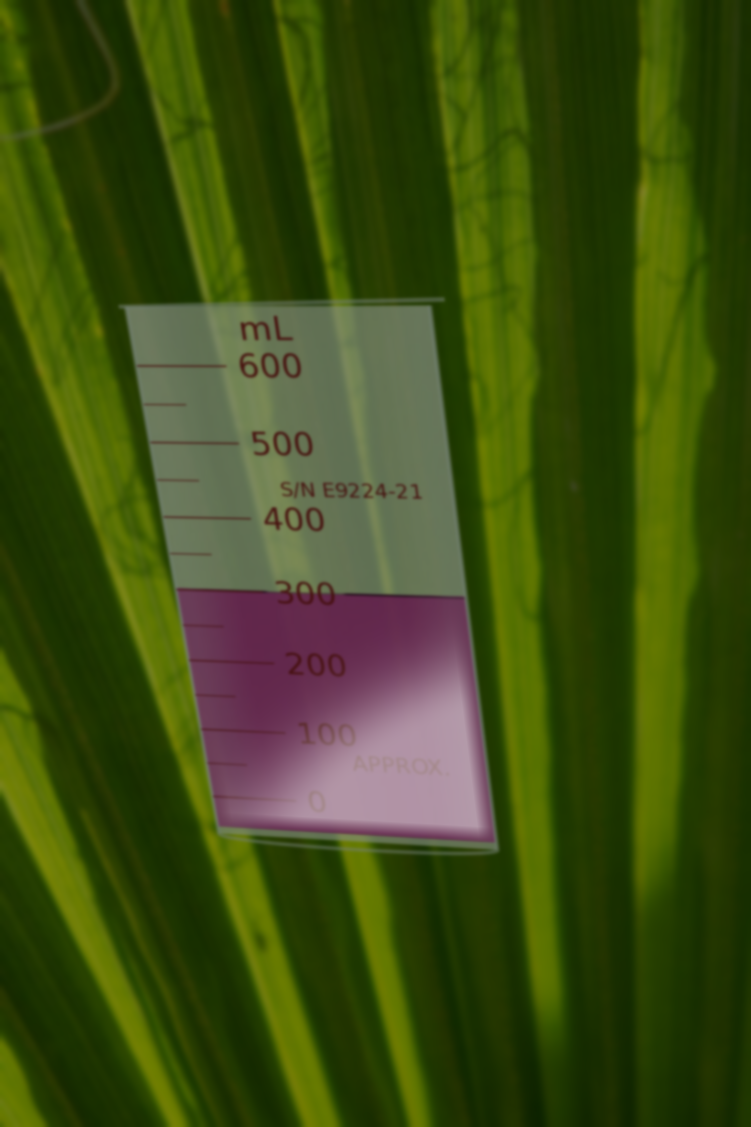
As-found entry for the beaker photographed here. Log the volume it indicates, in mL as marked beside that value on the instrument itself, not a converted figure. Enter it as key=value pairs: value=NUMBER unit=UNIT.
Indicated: value=300 unit=mL
